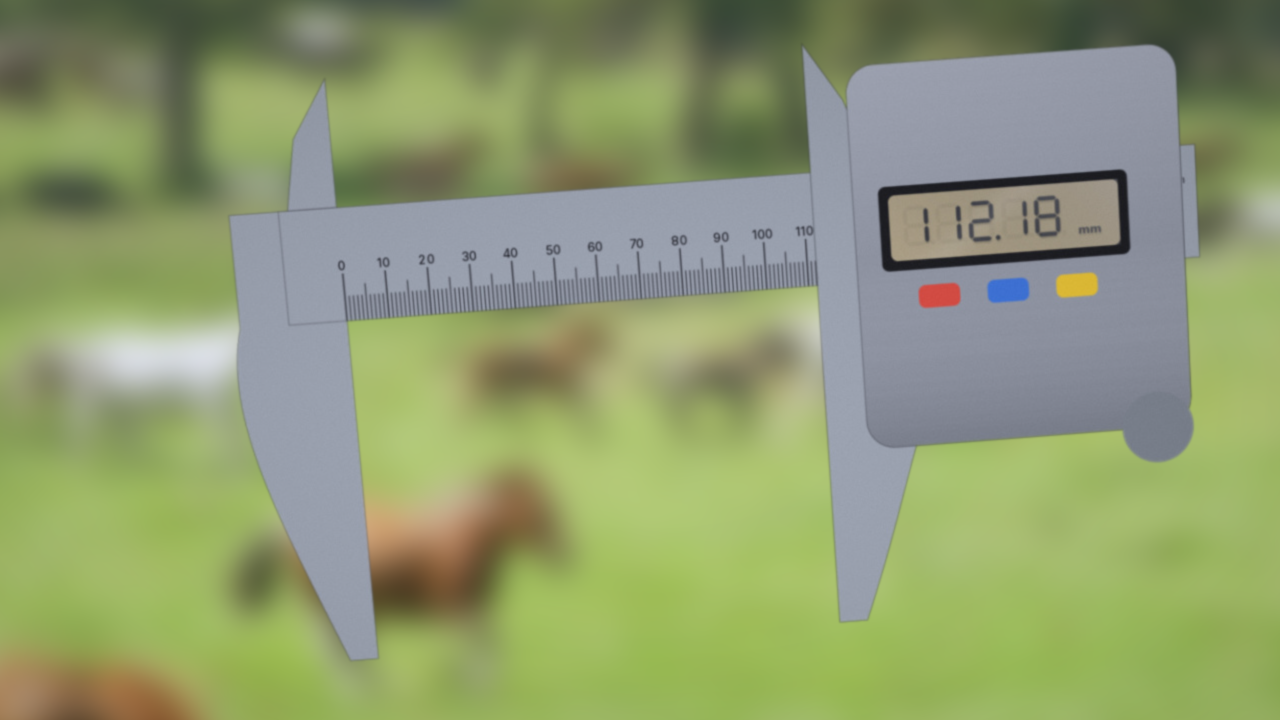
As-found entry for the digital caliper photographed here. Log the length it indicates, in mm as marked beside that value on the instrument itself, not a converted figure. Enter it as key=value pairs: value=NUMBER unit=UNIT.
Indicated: value=112.18 unit=mm
